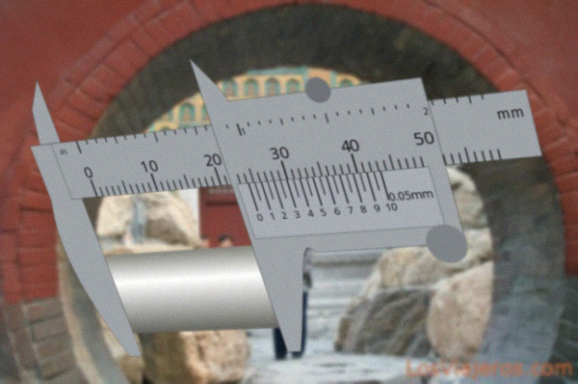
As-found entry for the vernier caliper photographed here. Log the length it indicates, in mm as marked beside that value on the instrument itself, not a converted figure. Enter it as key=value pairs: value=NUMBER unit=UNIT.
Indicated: value=24.2 unit=mm
